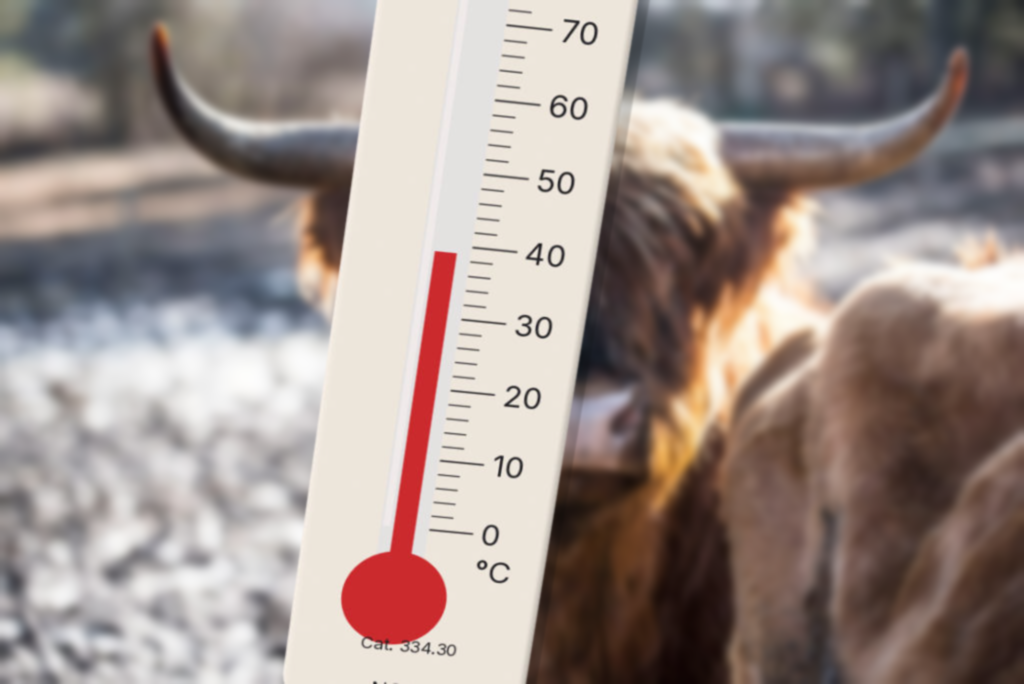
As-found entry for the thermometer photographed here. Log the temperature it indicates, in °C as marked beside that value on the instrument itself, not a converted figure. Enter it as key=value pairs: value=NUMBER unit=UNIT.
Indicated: value=39 unit=°C
